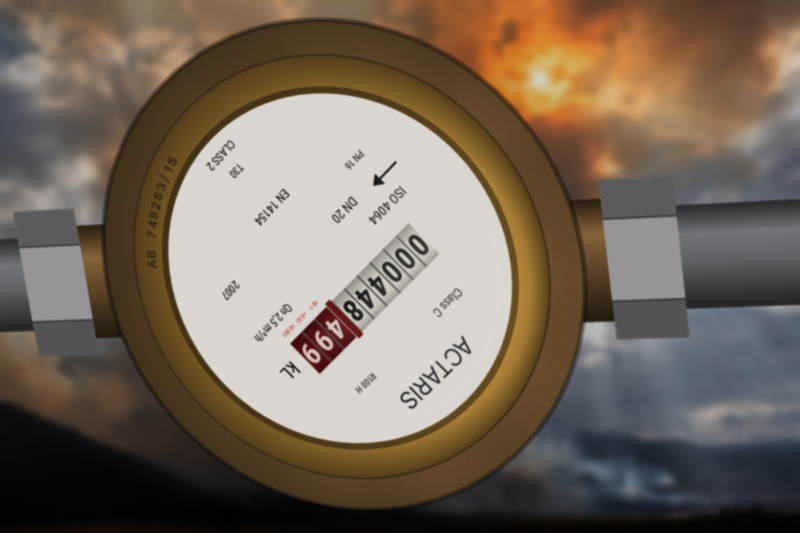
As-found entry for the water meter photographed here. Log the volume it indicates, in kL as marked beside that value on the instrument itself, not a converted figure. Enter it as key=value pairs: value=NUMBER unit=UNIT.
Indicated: value=448.499 unit=kL
